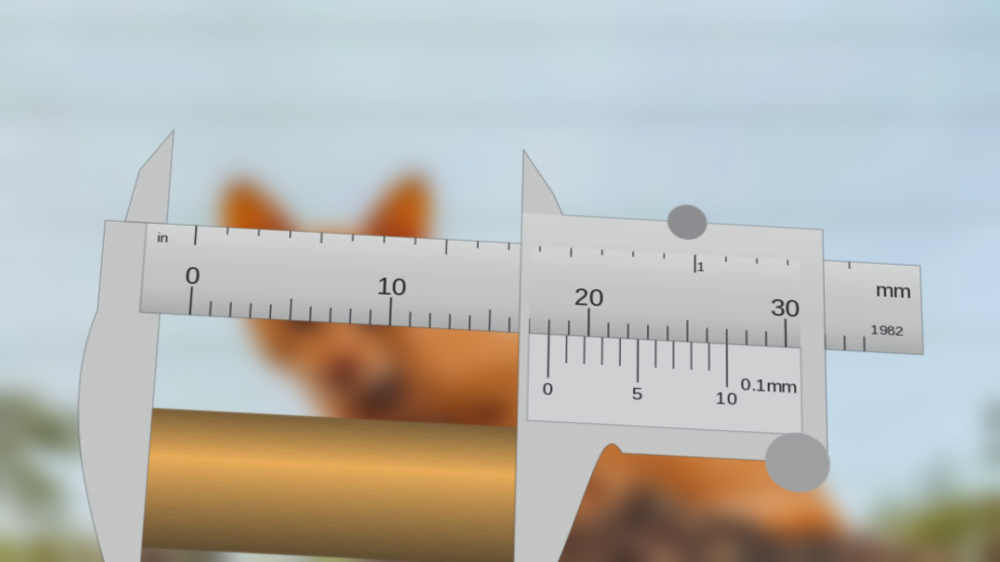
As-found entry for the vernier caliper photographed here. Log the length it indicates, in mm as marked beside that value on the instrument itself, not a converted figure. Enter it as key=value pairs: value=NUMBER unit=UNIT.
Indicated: value=18.0 unit=mm
